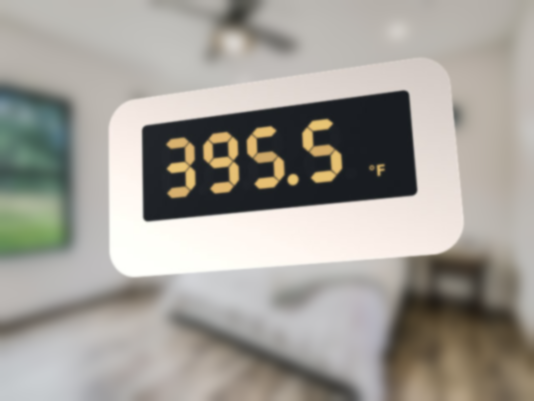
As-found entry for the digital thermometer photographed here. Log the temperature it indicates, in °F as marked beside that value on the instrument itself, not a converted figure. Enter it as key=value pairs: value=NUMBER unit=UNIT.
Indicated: value=395.5 unit=°F
